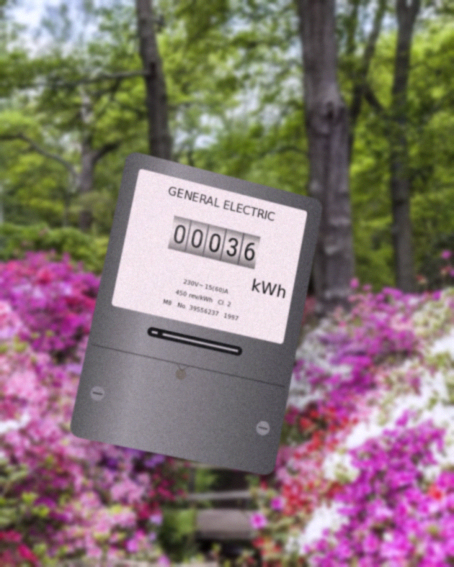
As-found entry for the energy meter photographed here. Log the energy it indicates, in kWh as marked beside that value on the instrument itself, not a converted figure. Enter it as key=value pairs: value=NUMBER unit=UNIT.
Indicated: value=36 unit=kWh
